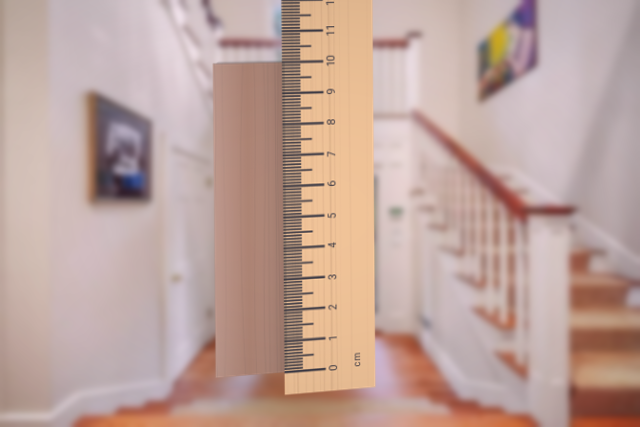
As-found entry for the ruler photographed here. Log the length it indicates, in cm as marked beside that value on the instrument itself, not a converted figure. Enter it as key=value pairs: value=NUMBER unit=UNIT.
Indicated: value=10 unit=cm
